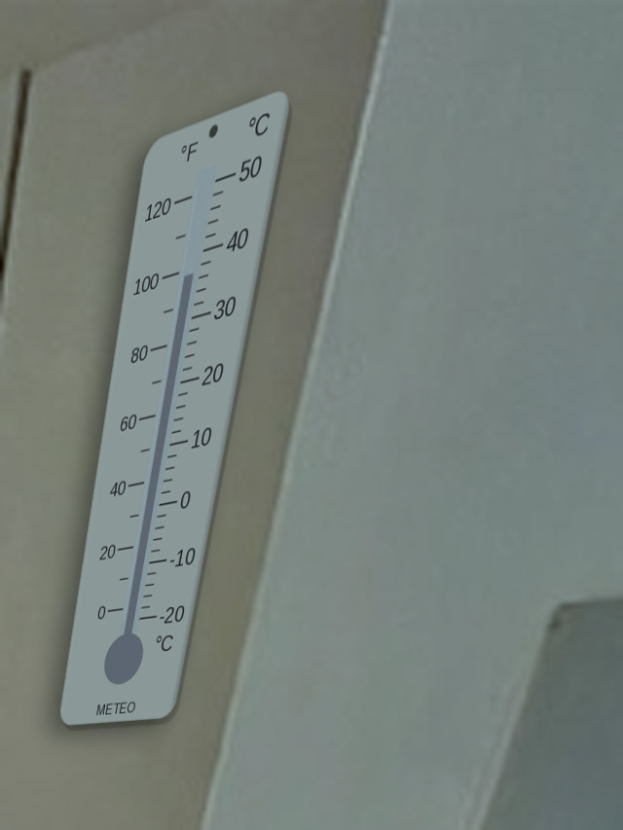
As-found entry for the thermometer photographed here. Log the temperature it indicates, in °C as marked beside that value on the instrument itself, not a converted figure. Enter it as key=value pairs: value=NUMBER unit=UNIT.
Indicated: value=37 unit=°C
